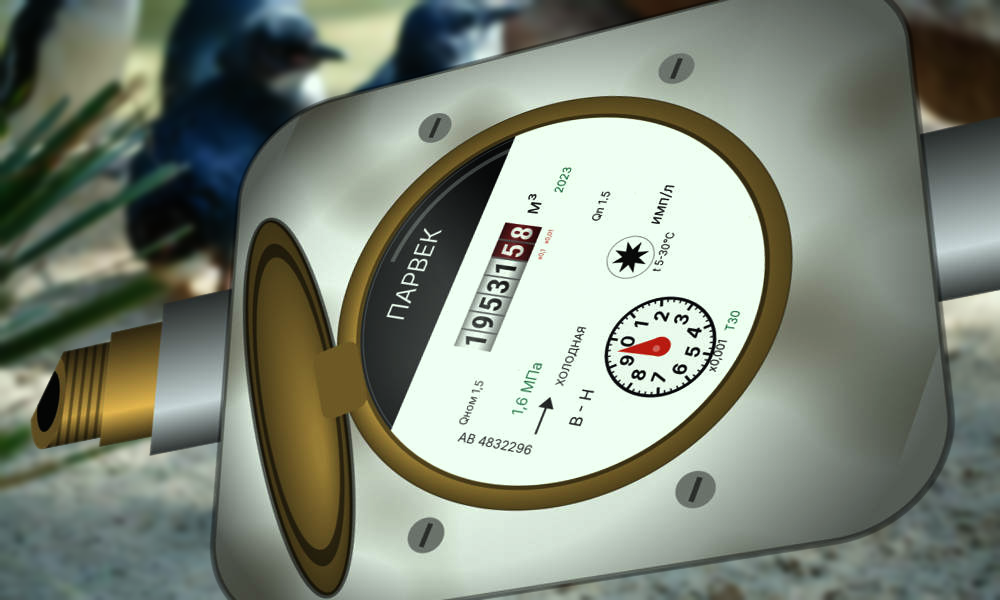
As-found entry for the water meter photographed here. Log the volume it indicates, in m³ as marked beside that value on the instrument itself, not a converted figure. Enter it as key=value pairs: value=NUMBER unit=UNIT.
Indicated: value=19531.579 unit=m³
